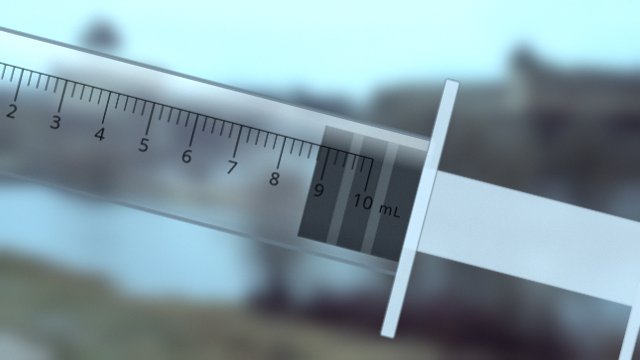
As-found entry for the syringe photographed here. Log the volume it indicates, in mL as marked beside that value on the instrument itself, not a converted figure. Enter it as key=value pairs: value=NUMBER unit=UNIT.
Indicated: value=8.8 unit=mL
